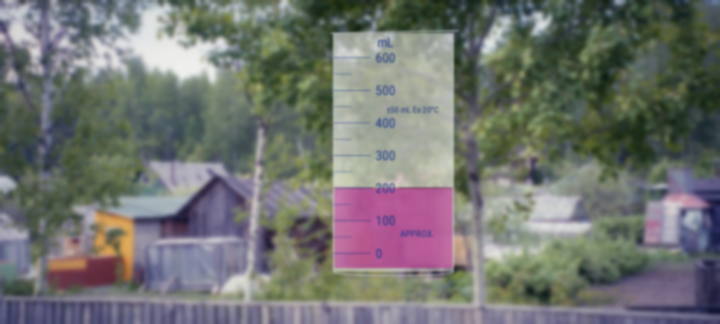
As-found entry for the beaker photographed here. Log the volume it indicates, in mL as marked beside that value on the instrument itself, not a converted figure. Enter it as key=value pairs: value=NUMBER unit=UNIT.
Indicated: value=200 unit=mL
